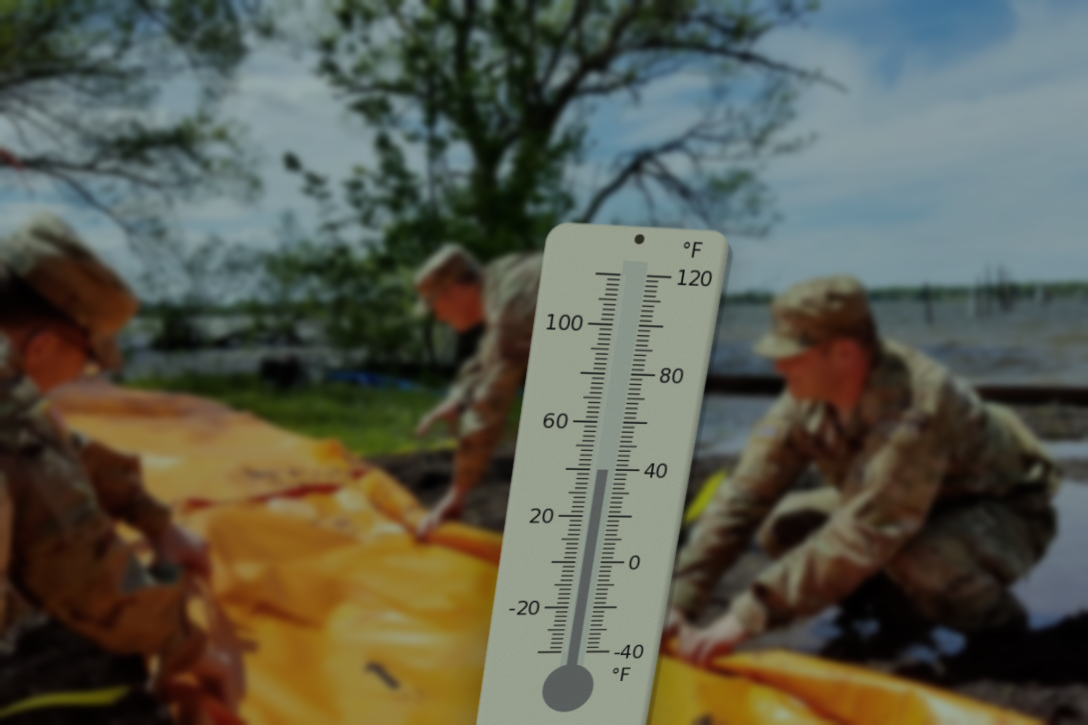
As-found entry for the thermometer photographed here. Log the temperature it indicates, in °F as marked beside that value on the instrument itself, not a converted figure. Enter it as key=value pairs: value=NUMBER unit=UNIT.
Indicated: value=40 unit=°F
